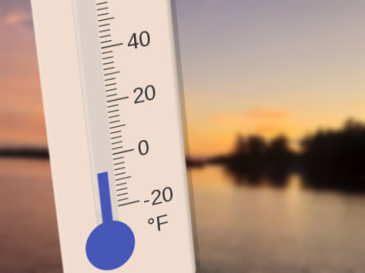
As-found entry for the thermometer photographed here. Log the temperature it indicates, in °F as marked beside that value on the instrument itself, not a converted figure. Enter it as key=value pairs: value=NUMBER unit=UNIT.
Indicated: value=-6 unit=°F
